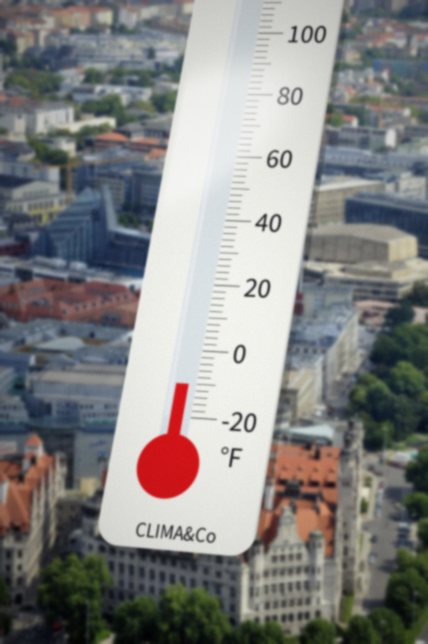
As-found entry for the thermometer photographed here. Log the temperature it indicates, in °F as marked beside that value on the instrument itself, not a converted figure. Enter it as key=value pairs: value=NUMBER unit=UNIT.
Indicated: value=-10 unit=°F
